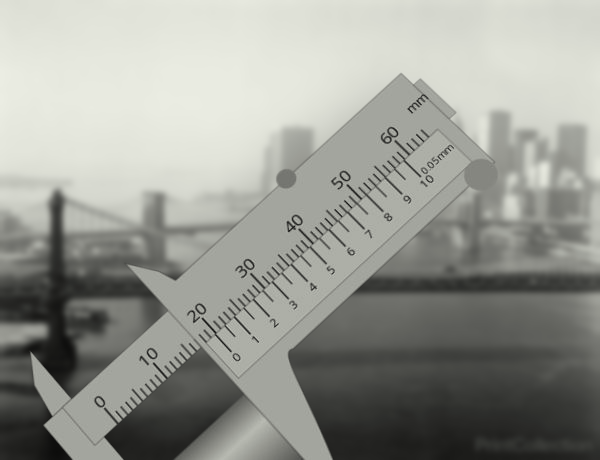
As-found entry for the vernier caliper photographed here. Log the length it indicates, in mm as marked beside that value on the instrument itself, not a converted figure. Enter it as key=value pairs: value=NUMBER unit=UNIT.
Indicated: value=19.8 unit=mm
